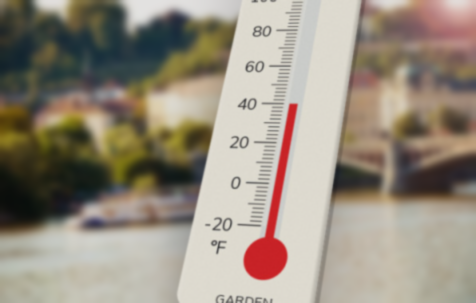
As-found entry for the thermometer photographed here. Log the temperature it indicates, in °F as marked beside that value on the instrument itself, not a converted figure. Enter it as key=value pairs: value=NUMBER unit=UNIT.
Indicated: value=40 unit=°F
